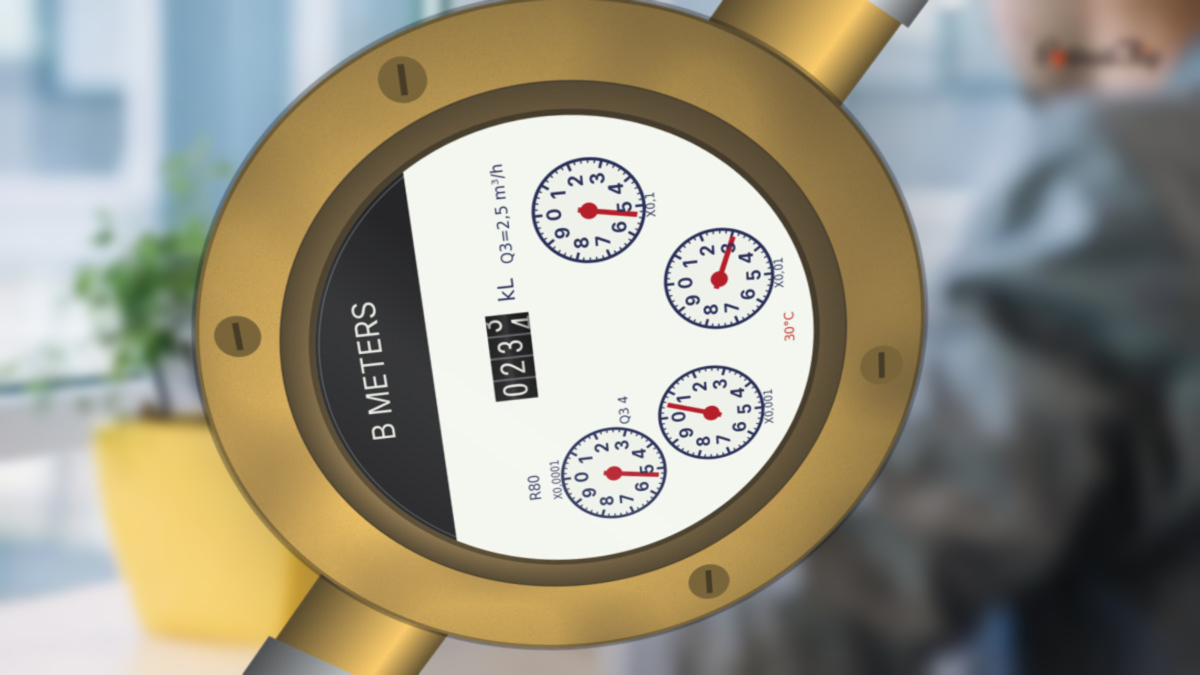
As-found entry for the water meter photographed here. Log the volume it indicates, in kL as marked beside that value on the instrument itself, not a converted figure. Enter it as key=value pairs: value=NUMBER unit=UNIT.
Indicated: value=233.5305 unit=kL
